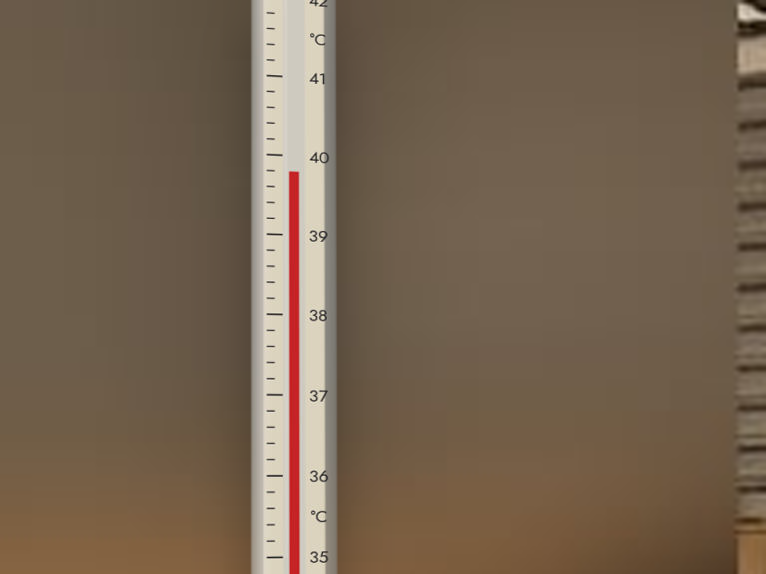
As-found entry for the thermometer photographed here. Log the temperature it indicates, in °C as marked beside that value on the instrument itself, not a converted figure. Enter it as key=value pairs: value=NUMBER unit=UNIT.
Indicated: value=39.8 unit=°C
